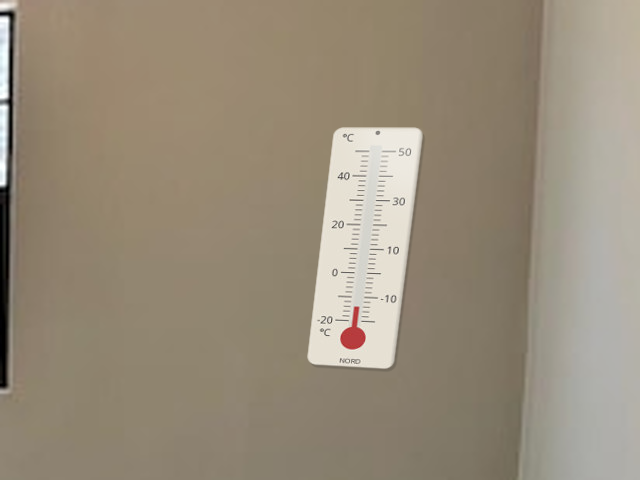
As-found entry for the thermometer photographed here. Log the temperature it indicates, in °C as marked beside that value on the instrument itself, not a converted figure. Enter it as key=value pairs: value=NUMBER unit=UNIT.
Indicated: value=-14 unit=°C
